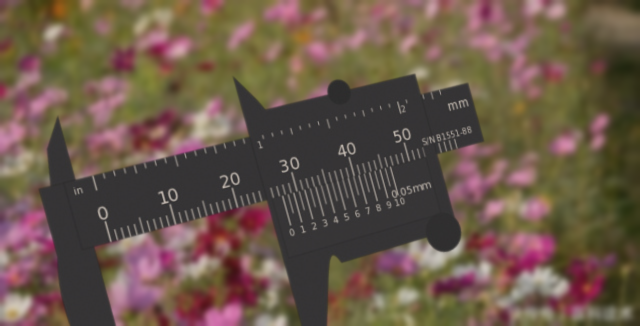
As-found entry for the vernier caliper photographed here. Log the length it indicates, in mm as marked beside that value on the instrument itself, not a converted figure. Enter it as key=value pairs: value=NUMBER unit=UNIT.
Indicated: value=27.5 unit=mm
